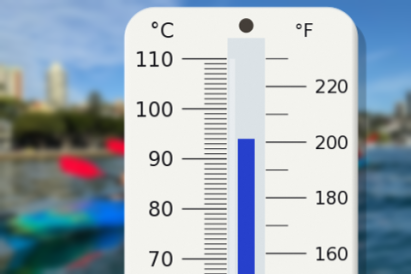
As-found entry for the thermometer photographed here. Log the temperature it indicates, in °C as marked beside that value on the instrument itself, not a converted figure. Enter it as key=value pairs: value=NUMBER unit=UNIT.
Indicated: value=94 unit=°C
